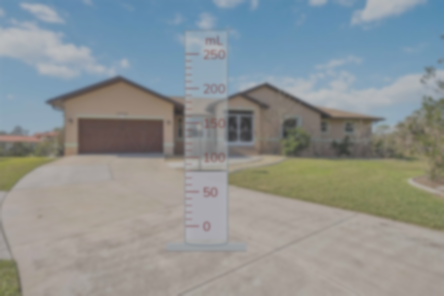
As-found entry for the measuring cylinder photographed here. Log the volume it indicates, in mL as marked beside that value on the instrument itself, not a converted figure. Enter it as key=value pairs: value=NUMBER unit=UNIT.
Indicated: value=80 unit=mL
